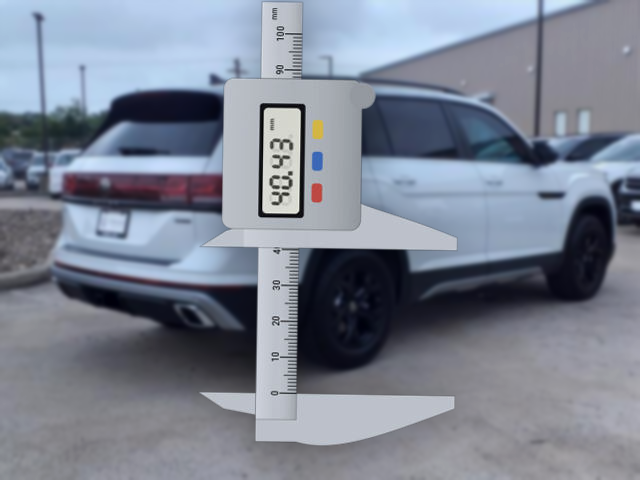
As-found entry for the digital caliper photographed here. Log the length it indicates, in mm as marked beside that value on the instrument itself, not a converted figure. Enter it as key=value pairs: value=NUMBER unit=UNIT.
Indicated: value=40.43 unit=mm
